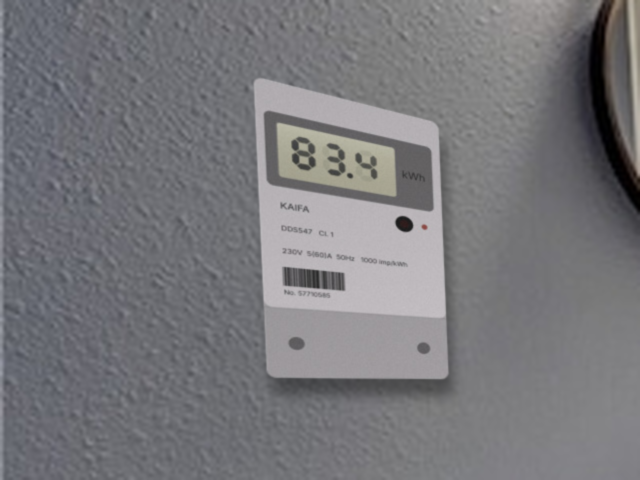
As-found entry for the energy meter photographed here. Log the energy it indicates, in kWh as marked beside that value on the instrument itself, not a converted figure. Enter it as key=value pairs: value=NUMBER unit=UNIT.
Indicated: value=83.4 unit=kWh
